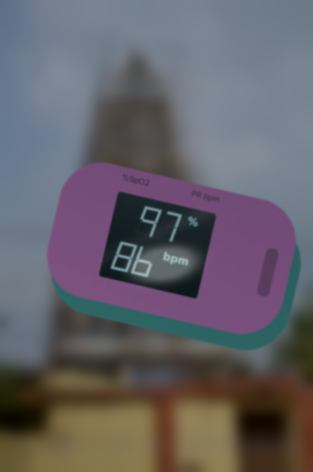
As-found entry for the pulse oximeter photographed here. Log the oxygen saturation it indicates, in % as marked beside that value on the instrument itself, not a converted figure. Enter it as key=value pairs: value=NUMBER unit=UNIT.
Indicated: value=97 unit=%
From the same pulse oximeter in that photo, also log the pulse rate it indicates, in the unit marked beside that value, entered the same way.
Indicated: value=86 unit=bpm
